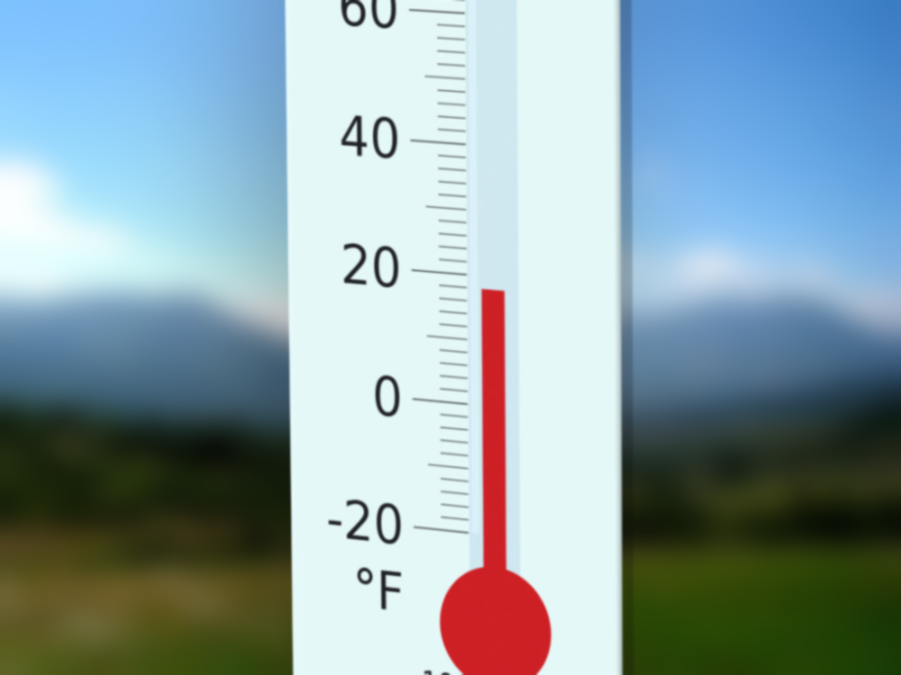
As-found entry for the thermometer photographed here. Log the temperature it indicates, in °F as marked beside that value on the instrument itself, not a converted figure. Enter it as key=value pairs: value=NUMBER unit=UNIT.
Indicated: value=18 unit=°F
